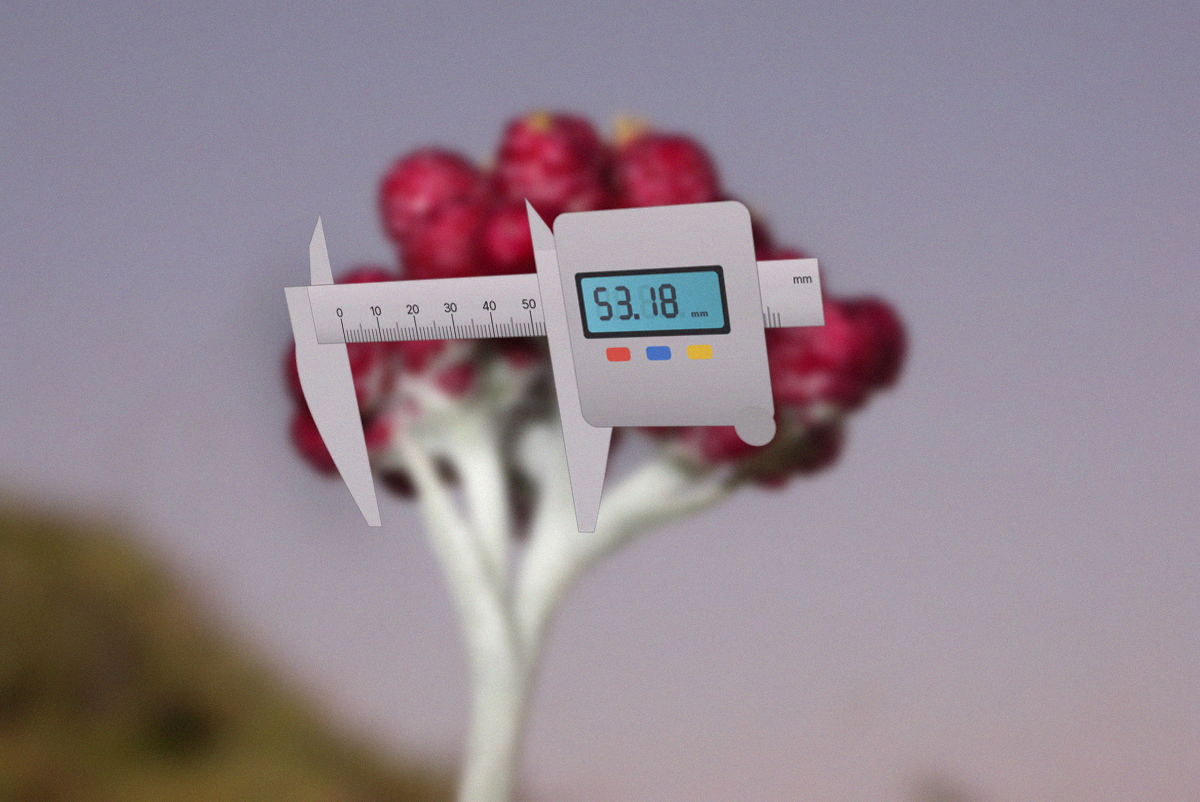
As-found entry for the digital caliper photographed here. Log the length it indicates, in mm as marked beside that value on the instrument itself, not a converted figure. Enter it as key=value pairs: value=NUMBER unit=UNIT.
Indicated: value=53.18 unit=mm
